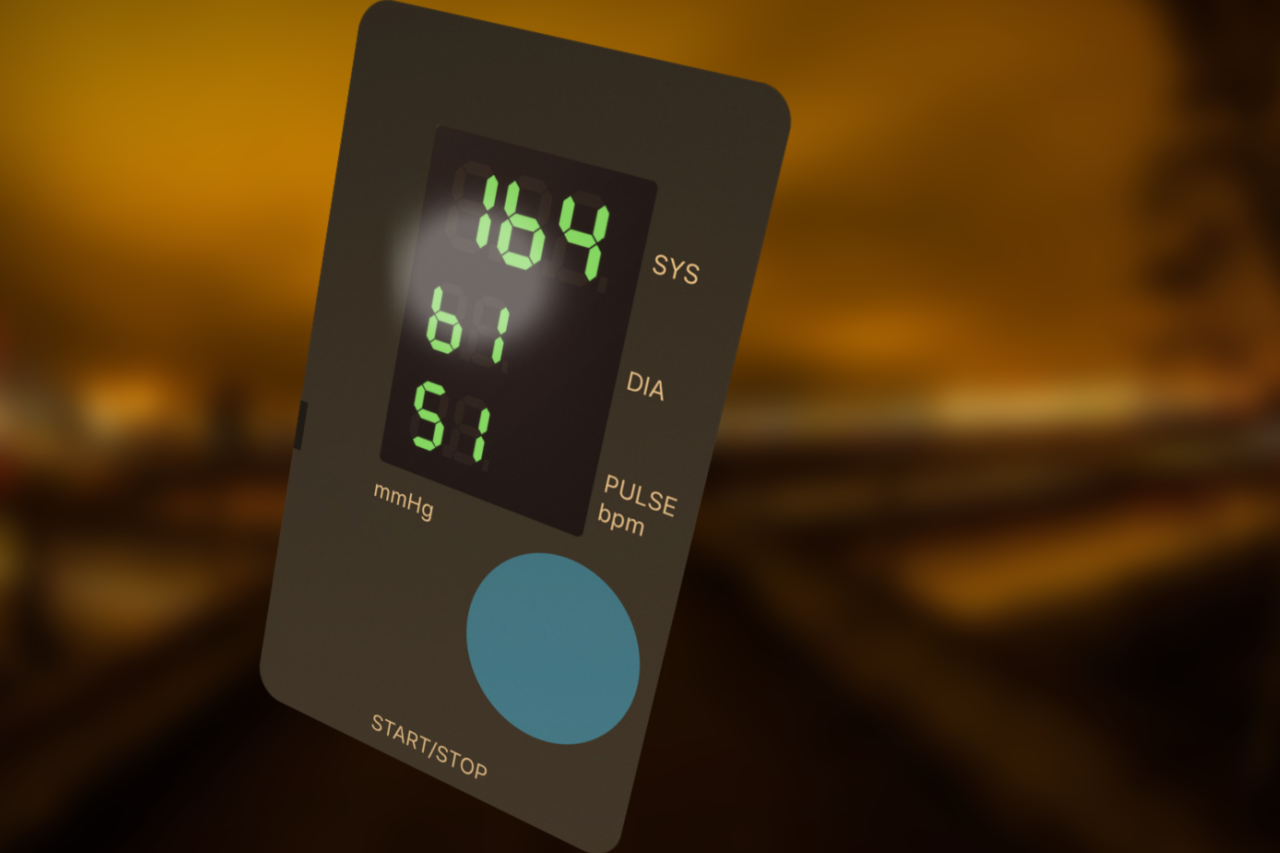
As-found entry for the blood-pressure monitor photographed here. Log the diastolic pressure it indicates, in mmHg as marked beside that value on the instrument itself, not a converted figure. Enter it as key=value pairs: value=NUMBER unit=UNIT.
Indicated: value=61 unit=mmHg
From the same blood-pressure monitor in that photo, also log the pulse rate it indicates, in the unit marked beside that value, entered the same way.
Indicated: value=51 unit=bpm
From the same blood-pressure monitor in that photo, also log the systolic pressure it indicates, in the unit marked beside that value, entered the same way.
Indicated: value=164 unit=mmHg
